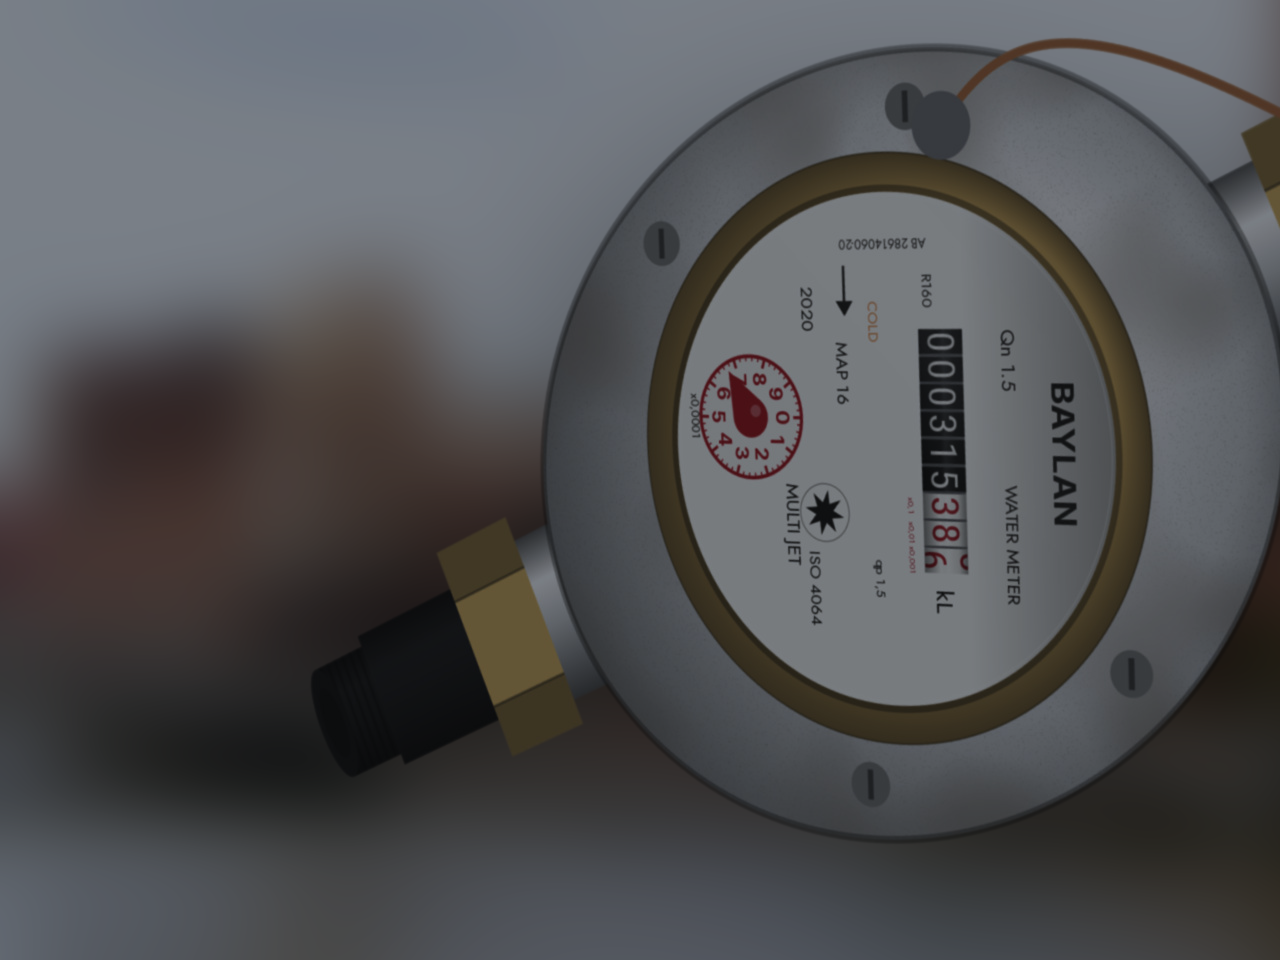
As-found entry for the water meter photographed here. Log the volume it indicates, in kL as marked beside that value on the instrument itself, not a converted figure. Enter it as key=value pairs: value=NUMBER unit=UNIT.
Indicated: value=315.3856 unit=kL
